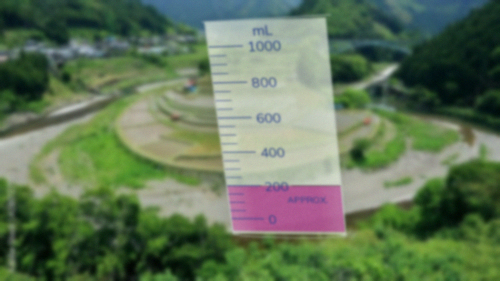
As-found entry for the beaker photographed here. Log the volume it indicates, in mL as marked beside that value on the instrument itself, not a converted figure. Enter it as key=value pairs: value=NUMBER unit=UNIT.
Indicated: value=200 unit=mL
